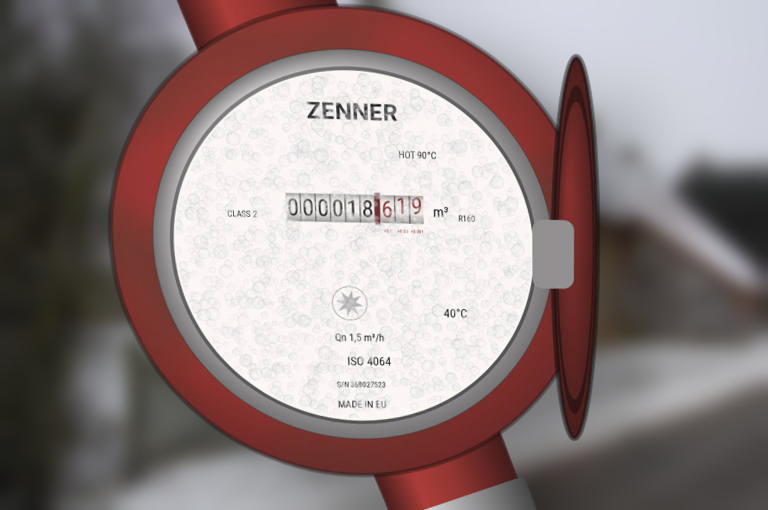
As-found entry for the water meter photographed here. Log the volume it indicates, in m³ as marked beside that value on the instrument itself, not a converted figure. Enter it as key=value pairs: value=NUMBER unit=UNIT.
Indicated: value=18.619 unit=m³
